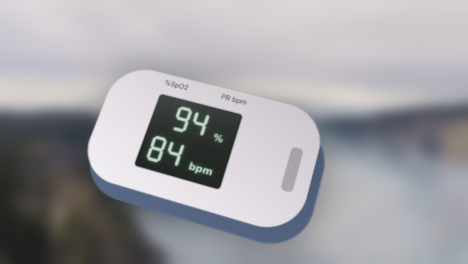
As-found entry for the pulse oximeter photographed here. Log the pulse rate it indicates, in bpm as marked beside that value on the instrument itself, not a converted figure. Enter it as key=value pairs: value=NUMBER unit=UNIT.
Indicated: value=84 unit=bpm
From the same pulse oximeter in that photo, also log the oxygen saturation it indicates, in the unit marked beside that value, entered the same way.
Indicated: value=94 unit=%
